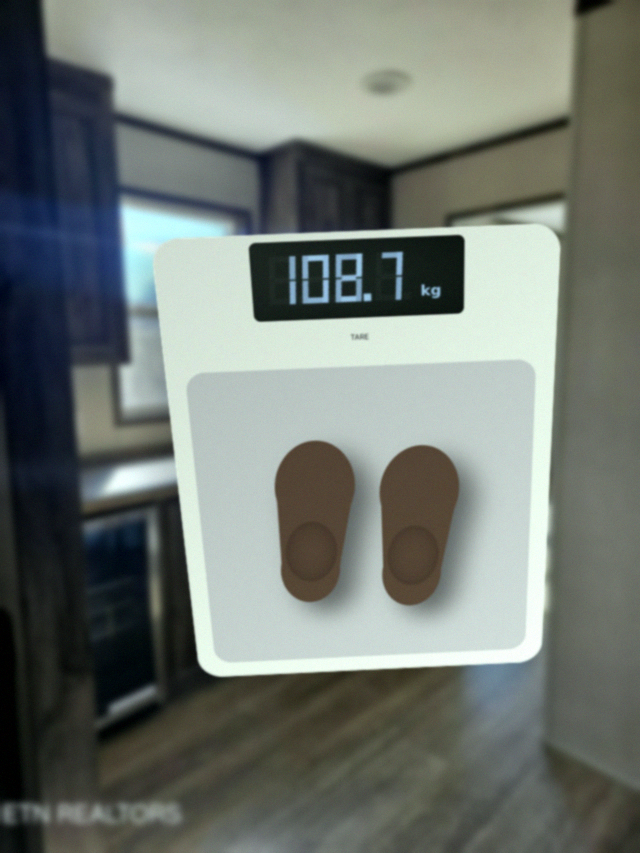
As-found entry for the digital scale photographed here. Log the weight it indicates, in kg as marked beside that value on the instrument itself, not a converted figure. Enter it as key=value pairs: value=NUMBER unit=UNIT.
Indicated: value=108.7 unit=kg
